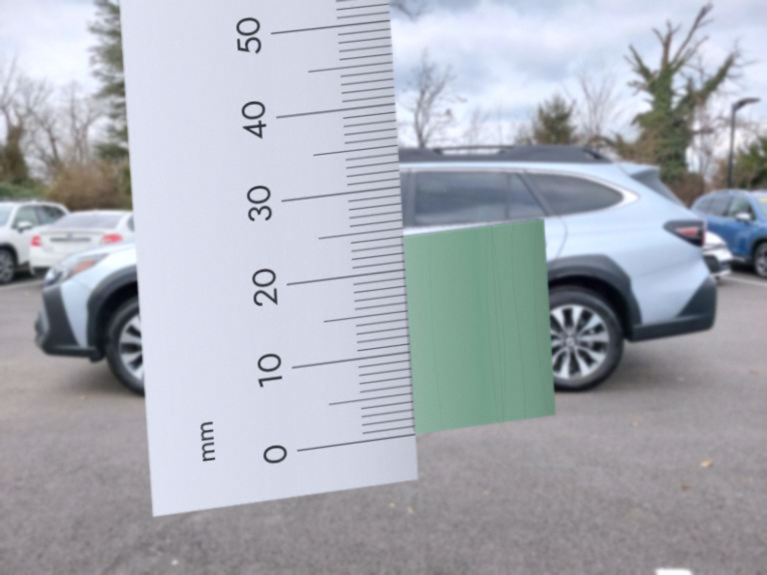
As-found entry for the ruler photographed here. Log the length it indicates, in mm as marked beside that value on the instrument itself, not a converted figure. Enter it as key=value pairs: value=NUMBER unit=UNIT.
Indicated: value=24 unit=mm
